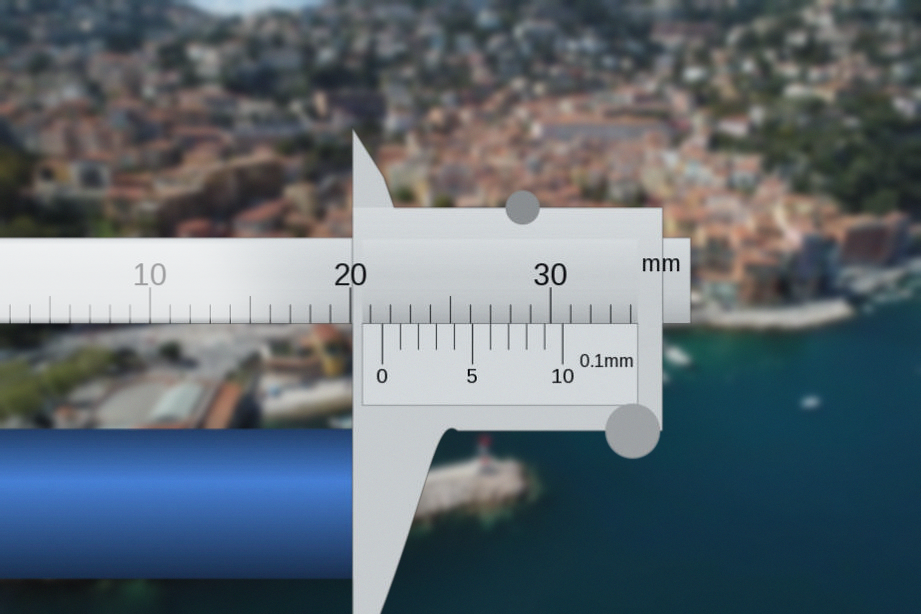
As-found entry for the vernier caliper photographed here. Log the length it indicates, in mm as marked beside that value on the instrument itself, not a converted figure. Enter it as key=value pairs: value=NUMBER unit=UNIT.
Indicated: value=21.6 unit=mm
